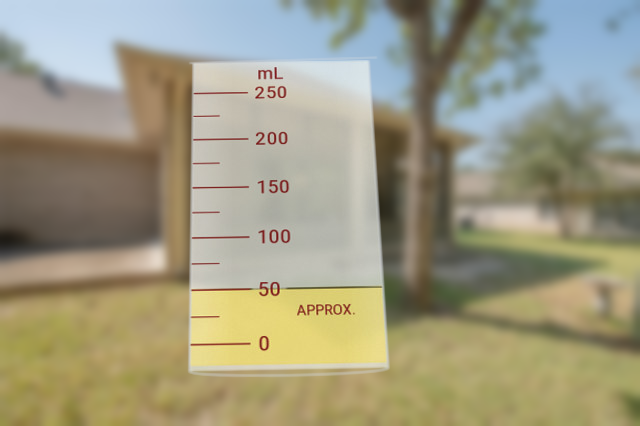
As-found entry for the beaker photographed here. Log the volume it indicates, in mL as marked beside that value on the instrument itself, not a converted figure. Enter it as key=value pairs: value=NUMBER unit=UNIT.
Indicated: value=50 unit=mL
